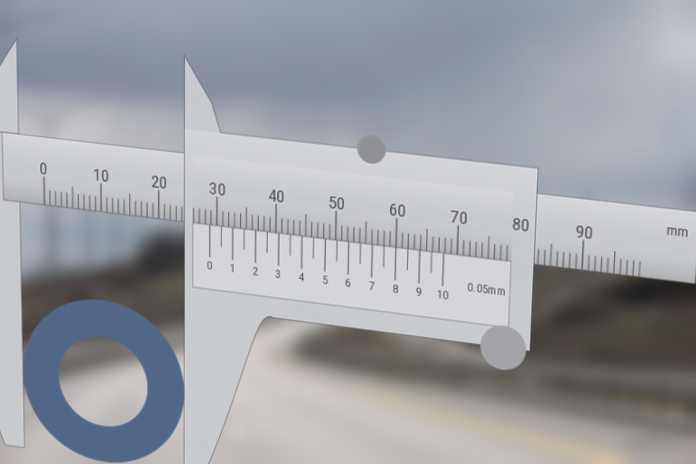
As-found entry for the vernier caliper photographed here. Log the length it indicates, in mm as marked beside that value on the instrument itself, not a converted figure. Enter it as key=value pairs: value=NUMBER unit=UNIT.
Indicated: value=28.8 unit=mm
